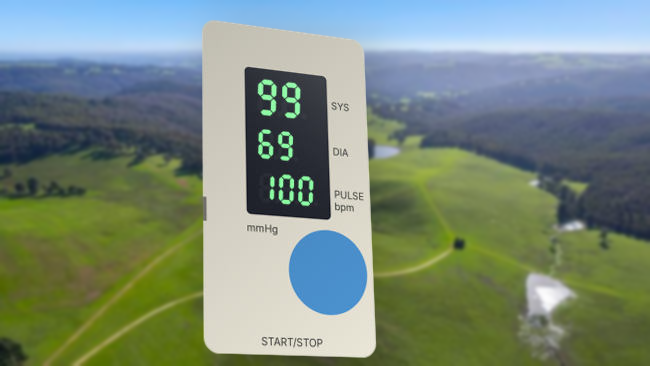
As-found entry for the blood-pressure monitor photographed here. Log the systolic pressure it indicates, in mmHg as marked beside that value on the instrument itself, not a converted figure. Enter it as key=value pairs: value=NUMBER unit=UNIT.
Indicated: value=99 unit=mmHg
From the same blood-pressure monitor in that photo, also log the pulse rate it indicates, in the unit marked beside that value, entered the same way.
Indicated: value=100 unit=bpm
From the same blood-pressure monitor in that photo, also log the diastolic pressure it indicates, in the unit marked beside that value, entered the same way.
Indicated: value=69 unit=mmHg
